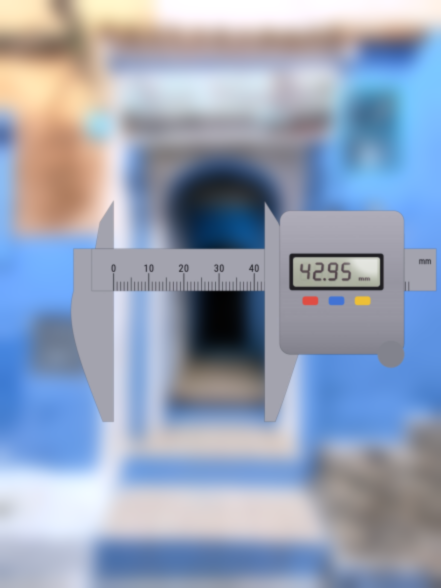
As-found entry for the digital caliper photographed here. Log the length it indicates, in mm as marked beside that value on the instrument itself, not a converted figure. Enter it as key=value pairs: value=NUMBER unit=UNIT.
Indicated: value=42.95 unit=mm
